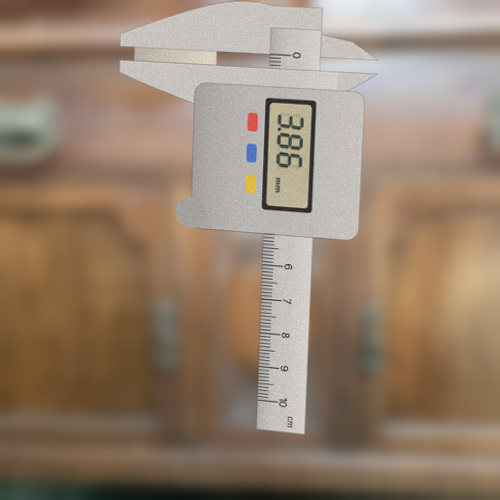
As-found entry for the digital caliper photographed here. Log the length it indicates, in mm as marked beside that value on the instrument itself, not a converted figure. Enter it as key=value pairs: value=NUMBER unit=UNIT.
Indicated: value=3.86 unit=mm
